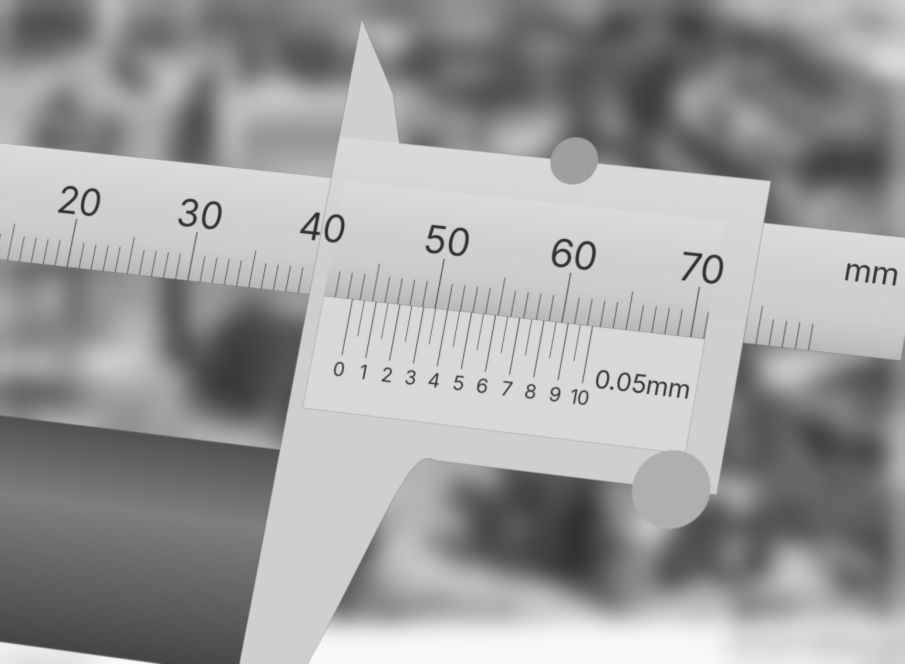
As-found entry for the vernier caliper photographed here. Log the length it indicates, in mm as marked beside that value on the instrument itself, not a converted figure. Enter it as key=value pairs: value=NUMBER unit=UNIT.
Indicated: value=43.4 unit=mm
